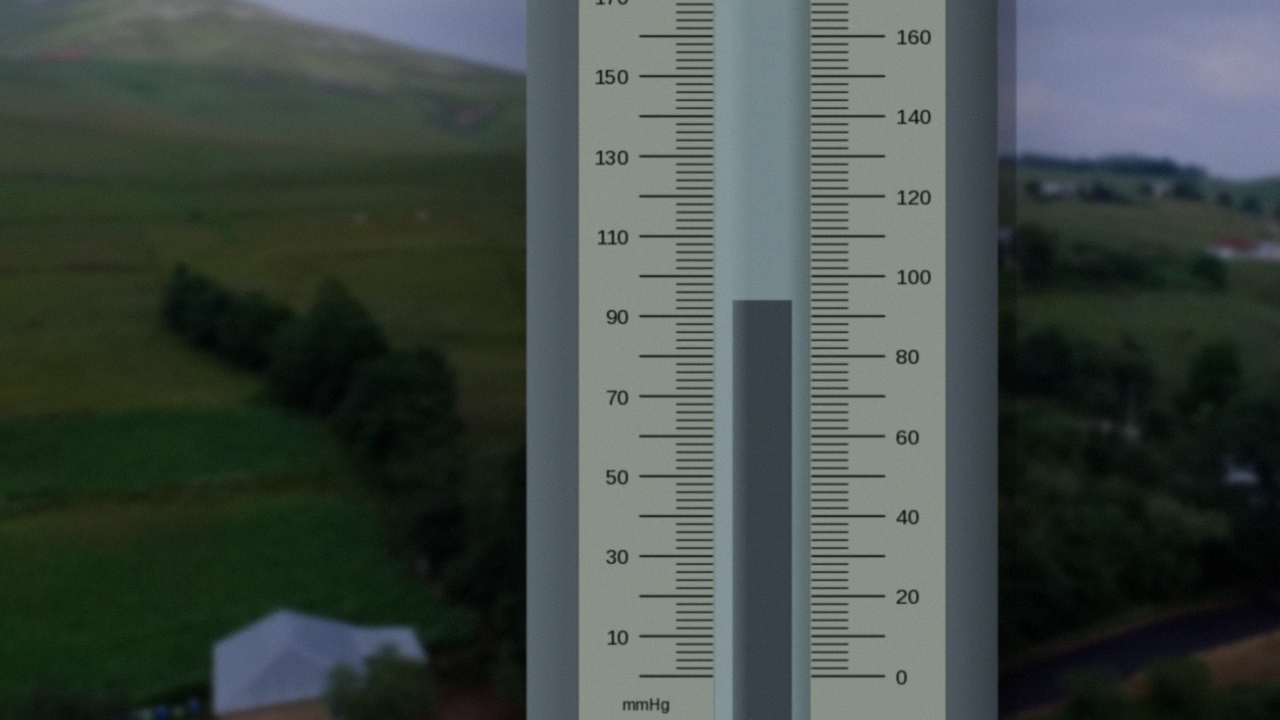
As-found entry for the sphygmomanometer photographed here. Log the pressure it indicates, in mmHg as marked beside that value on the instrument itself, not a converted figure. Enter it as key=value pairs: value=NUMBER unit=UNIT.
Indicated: value=94 unit=mmHg
